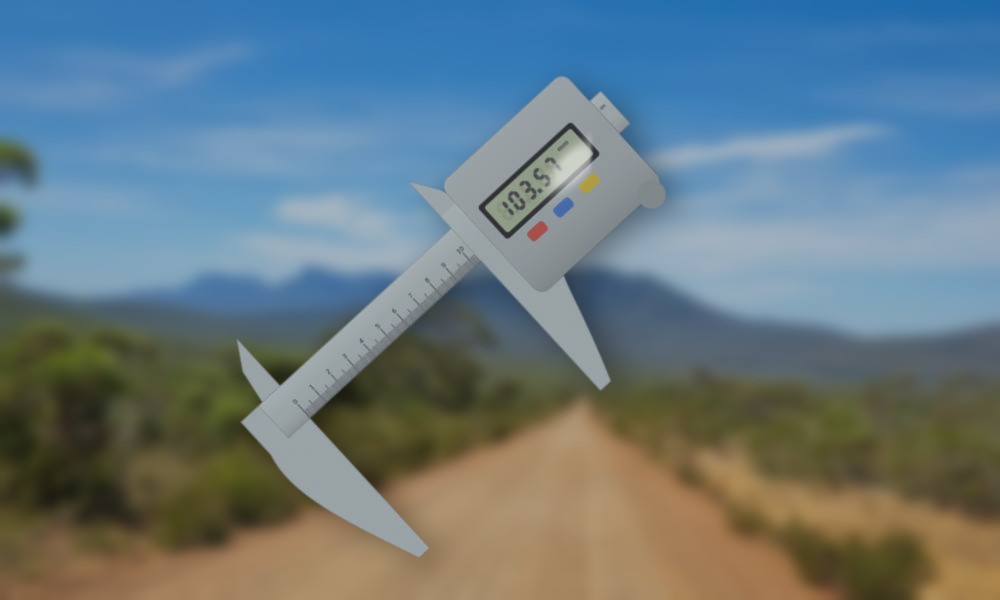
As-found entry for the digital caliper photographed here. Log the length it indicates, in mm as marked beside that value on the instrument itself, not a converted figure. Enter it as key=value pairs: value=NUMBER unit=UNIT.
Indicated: value=103.57 unit=mm
